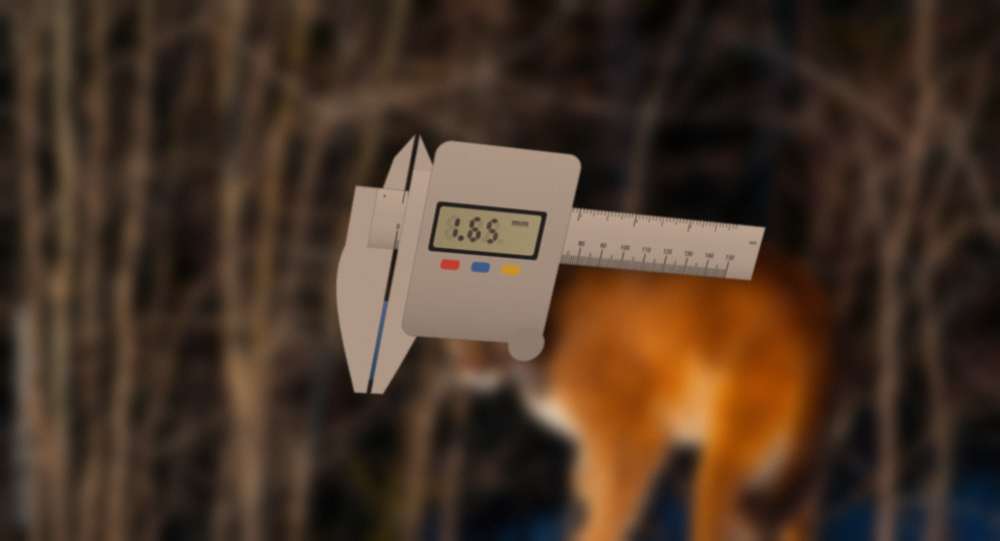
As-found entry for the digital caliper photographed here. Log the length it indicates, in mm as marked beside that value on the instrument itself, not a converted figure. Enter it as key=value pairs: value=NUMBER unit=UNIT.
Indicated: value=1.65 unit=mm
